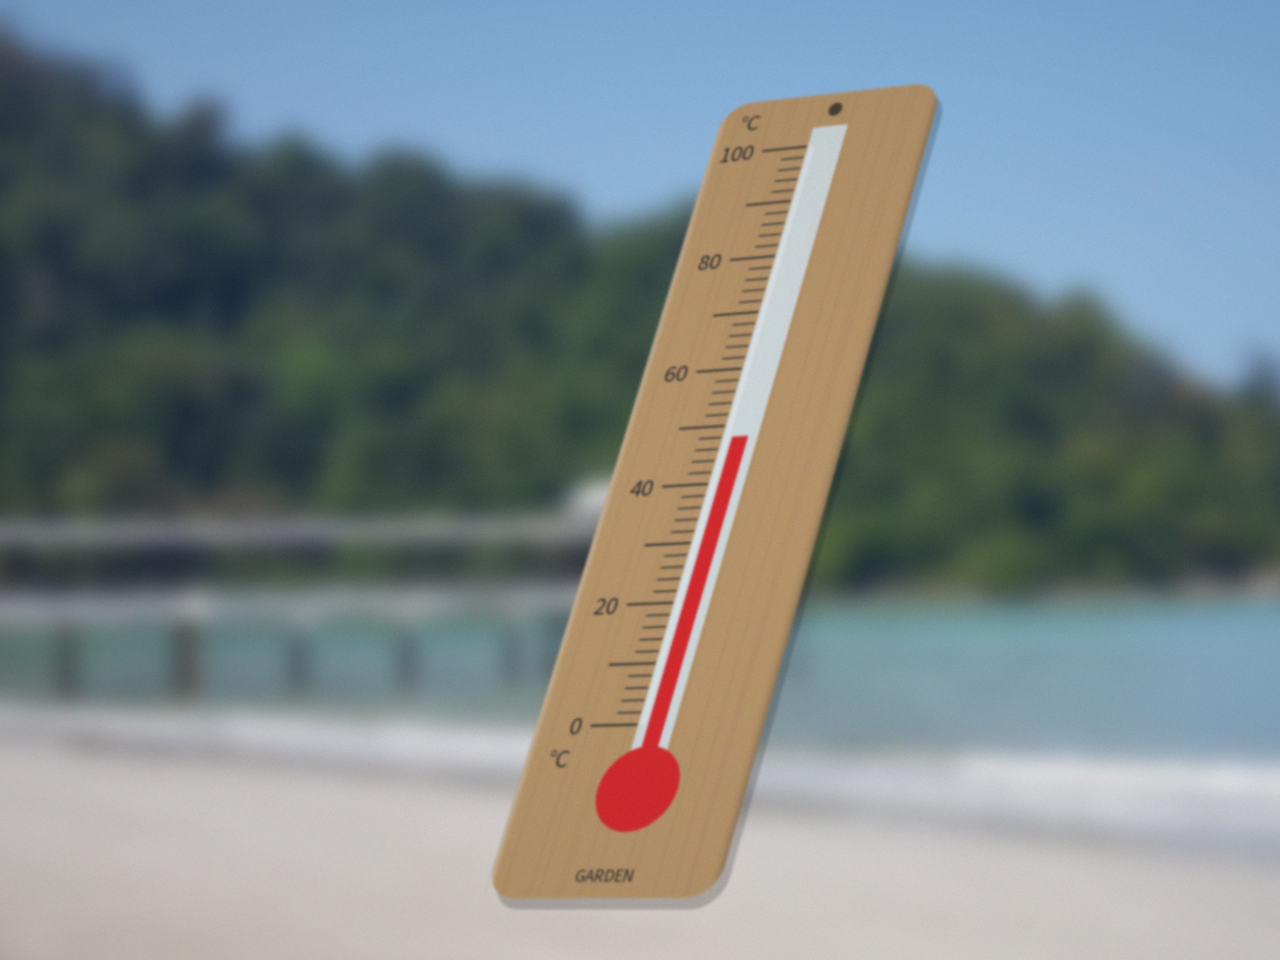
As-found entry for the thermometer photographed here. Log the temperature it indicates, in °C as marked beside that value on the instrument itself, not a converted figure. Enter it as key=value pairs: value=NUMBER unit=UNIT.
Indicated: value=48 unit=°C
